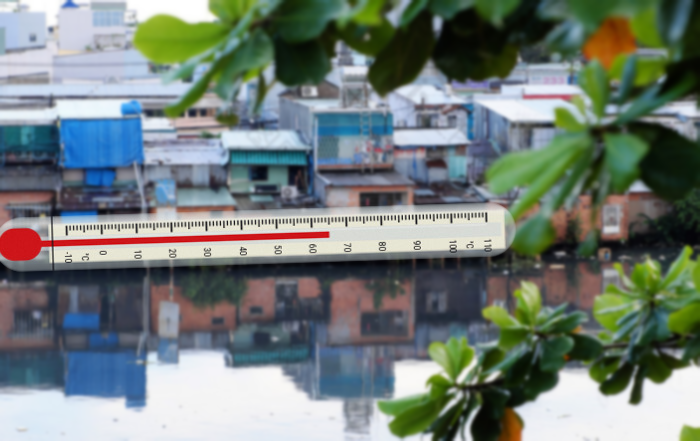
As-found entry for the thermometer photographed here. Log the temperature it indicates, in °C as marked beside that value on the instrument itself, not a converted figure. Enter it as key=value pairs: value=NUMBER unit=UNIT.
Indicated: value=65 unit=°C
